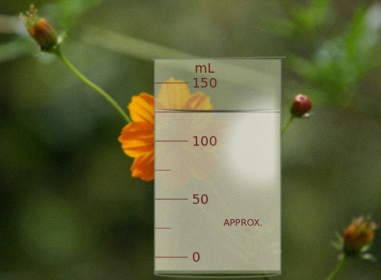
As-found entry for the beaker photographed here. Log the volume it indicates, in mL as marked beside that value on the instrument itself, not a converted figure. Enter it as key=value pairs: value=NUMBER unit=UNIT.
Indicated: value=125 unit=mL
